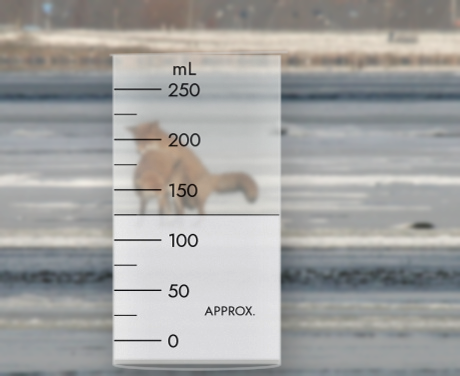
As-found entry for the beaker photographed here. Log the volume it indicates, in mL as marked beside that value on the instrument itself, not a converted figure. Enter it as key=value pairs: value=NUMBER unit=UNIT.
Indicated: value=125 unit=mL
